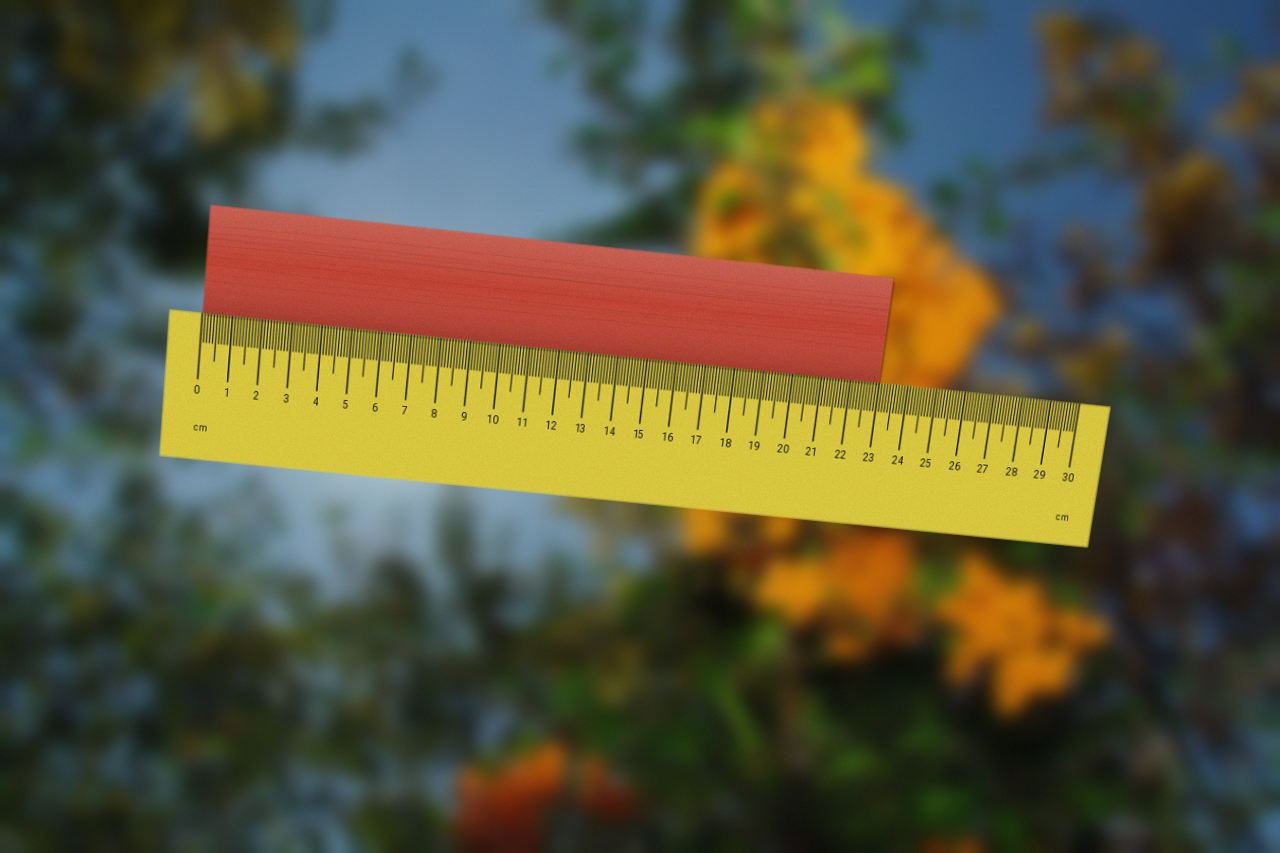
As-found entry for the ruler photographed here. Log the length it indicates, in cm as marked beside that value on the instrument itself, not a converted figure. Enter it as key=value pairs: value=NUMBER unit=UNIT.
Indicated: value=23 unit=cm
